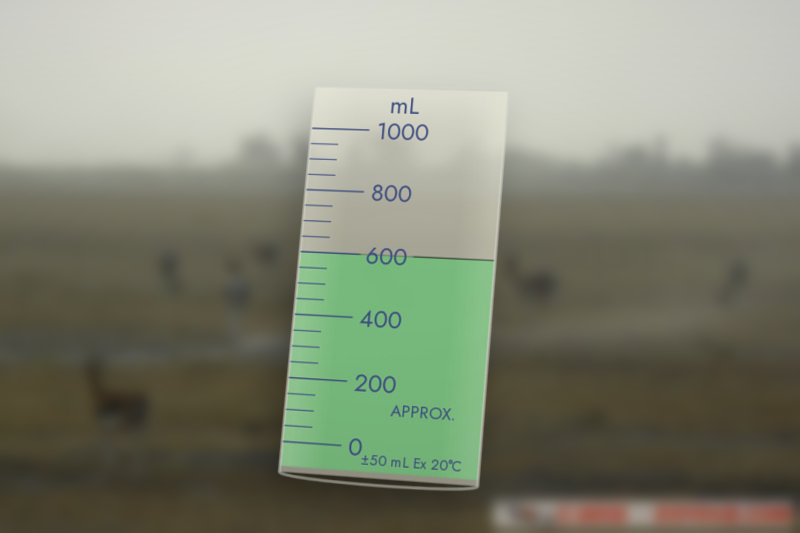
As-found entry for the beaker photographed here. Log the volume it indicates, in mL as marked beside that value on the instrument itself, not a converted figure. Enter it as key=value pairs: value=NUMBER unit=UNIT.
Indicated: value=600 unit=mL
